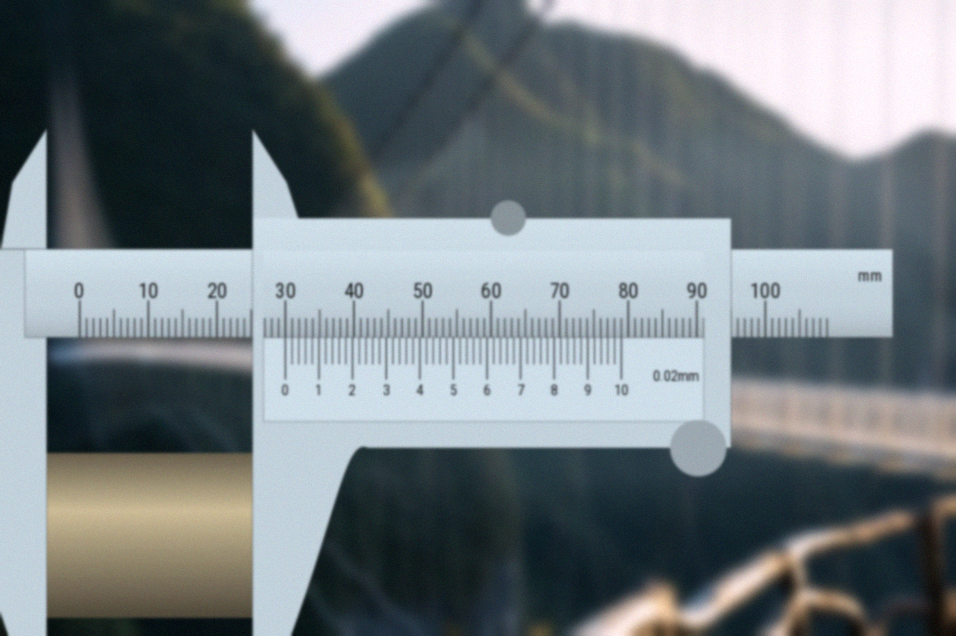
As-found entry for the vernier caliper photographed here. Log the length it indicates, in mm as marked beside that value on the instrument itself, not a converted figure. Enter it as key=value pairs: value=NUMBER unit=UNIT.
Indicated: value=30.0 unit=mm
